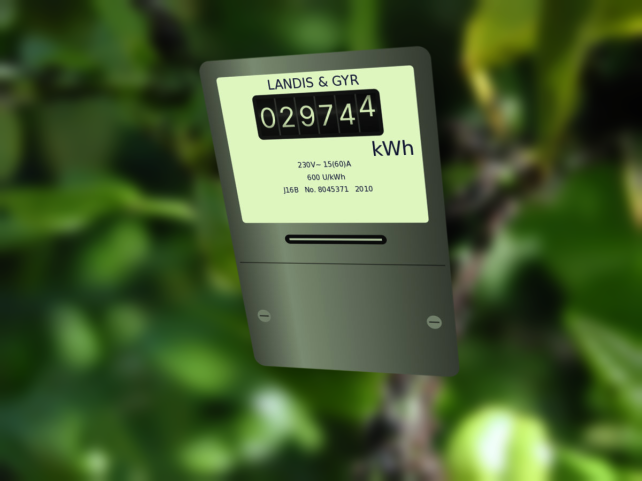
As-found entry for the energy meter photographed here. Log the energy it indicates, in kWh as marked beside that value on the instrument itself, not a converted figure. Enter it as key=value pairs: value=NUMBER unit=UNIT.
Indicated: value=29744 unit=kWh
